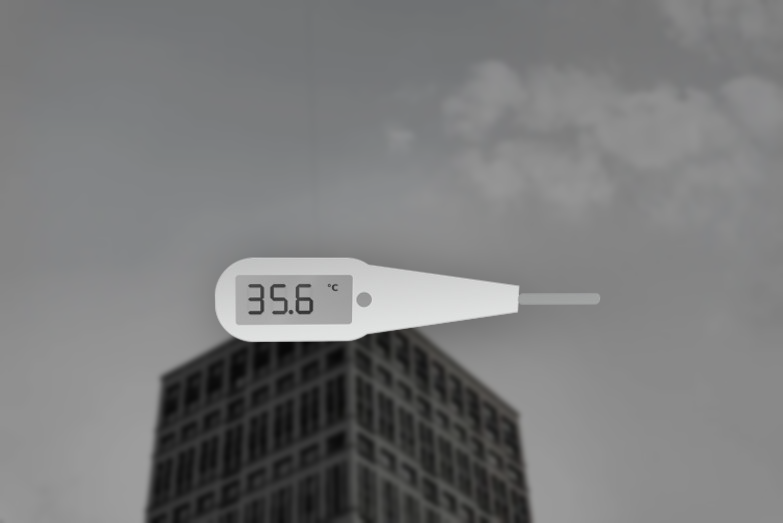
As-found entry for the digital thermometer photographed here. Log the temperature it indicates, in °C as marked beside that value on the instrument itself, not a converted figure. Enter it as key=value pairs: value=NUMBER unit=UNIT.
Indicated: value=35.6 unit=°C
